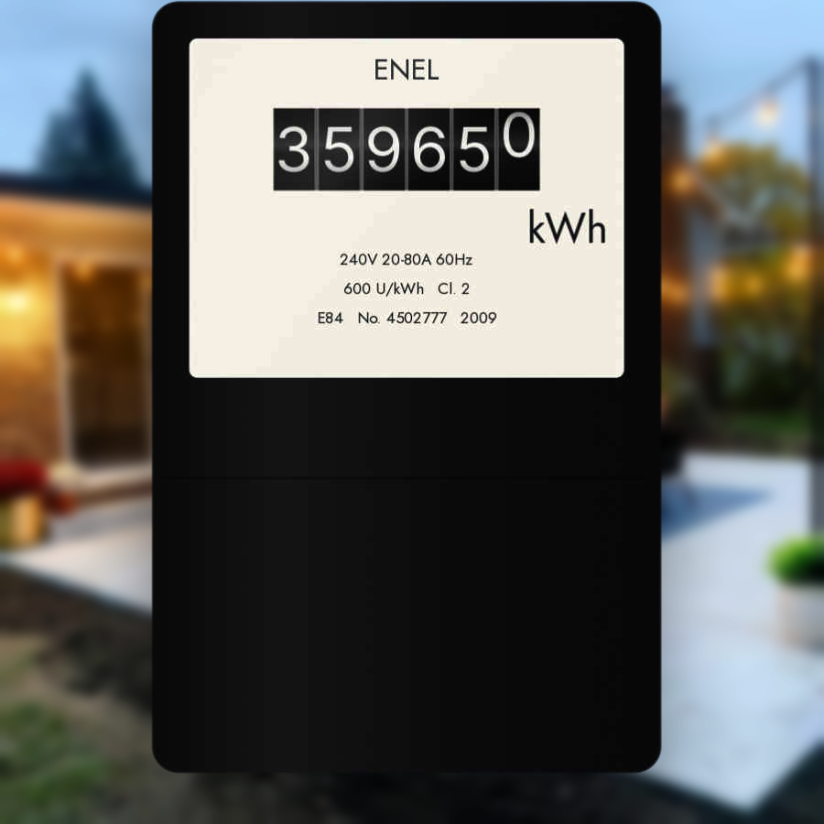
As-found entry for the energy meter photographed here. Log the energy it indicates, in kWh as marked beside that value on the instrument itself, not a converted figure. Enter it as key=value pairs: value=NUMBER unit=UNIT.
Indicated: value=359650 unit=kWh
